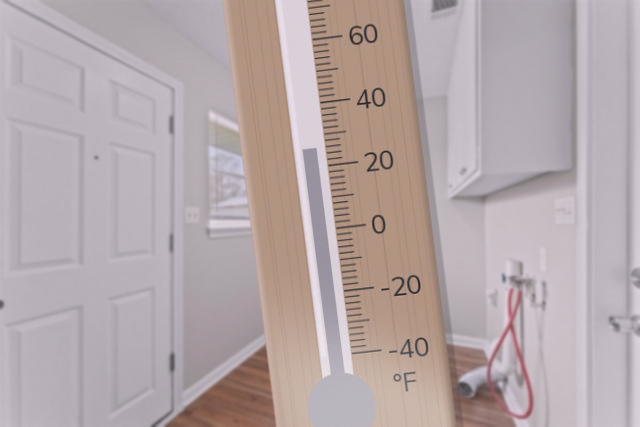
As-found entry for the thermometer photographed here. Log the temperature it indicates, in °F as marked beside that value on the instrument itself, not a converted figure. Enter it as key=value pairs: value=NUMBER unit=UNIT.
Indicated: value=26 unit=°F
